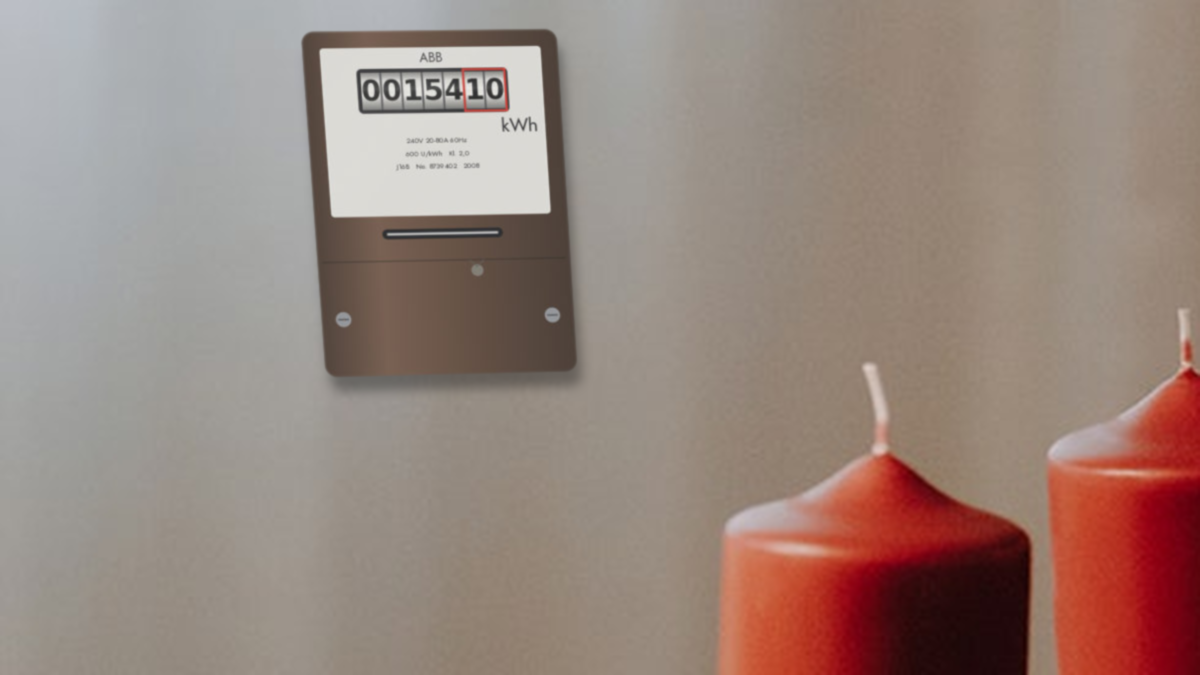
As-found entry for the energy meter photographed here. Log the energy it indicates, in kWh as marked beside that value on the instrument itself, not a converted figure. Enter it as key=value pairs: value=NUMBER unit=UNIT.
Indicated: value=154.10 unit=kWh
